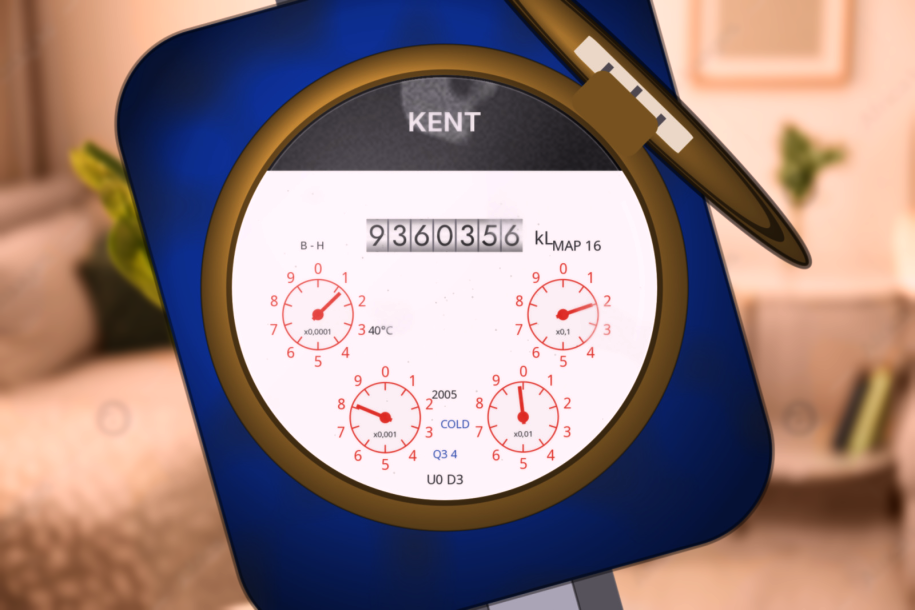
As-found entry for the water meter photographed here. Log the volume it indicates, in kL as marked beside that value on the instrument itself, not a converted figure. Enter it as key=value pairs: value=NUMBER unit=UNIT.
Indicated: value=9360356.1981 unit=kL
